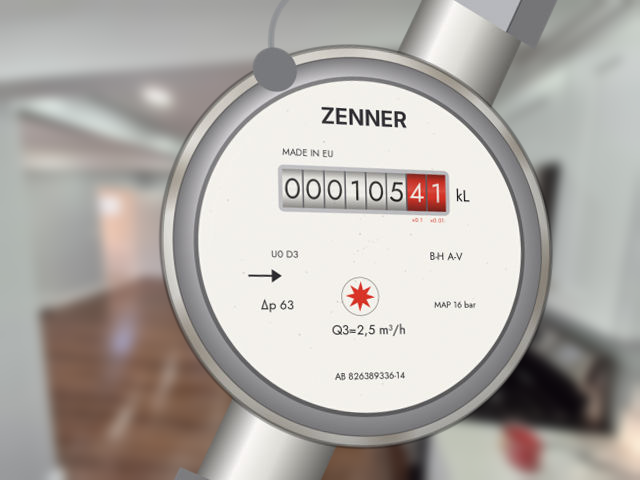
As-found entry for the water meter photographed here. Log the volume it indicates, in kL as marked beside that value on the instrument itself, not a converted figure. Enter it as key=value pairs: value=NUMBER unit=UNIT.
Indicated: value=105.41 unit=kL
